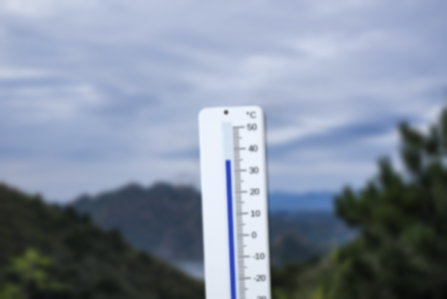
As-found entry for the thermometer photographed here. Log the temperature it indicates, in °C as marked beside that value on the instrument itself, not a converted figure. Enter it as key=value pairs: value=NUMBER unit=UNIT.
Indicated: value=35 unit=°C
